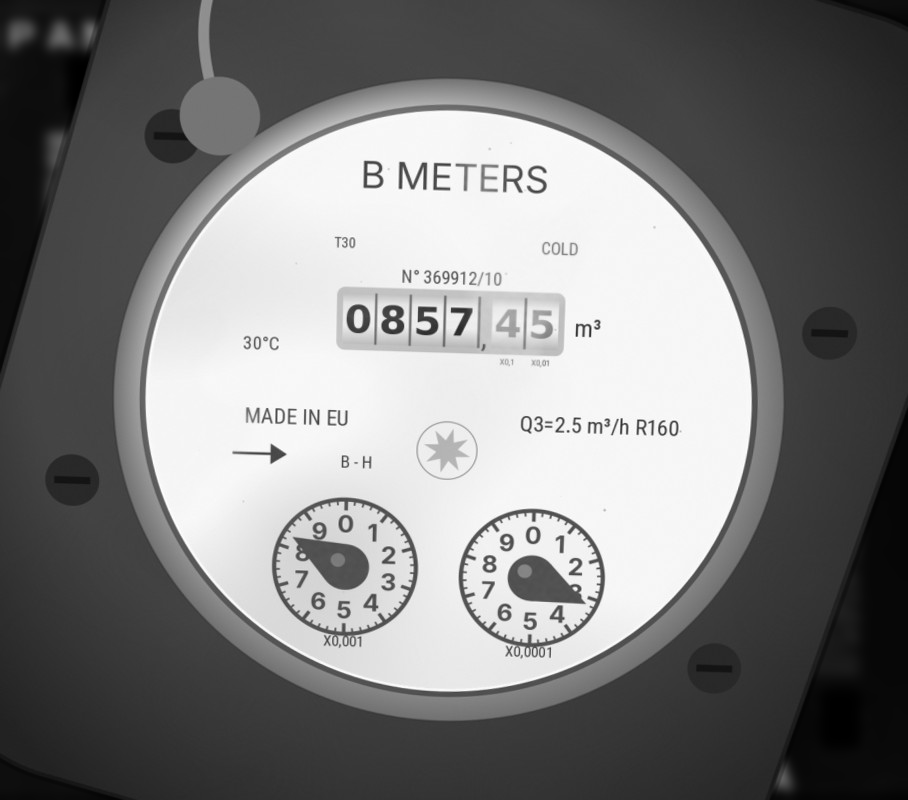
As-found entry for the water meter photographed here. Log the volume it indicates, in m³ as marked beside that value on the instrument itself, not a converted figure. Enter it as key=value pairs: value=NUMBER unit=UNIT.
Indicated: value=857.4583 unit=m³
